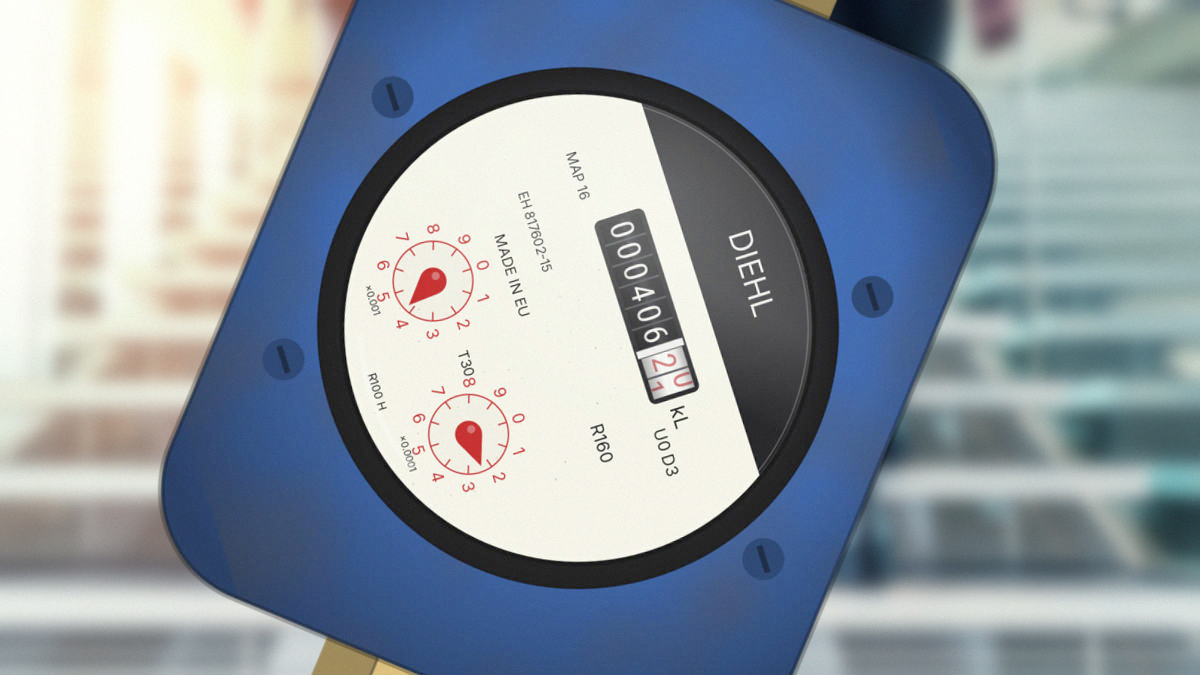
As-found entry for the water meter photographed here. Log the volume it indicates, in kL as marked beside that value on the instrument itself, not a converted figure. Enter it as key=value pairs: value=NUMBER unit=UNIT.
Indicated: value=406.2042 unit=kL
